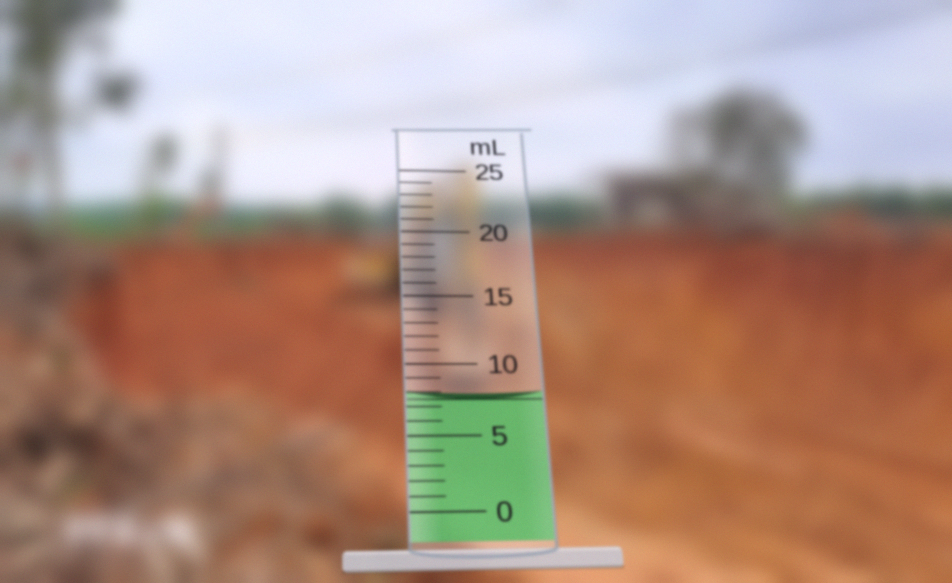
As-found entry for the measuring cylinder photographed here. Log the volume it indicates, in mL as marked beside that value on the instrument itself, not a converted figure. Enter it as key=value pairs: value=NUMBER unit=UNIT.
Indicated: value=7.5 unit=mL
